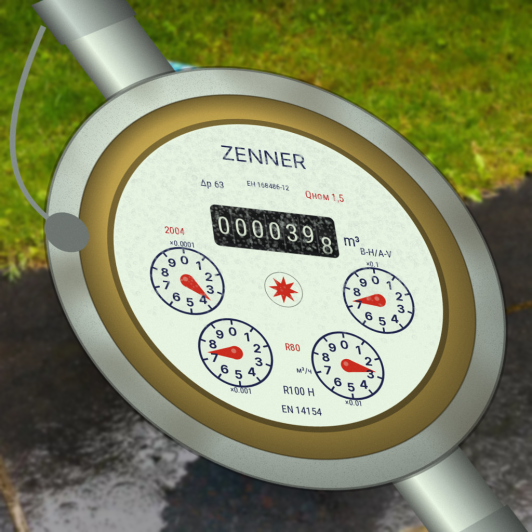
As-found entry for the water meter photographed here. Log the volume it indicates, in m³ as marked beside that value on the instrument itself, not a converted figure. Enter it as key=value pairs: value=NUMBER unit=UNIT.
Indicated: value=397.7273 unit=m³
